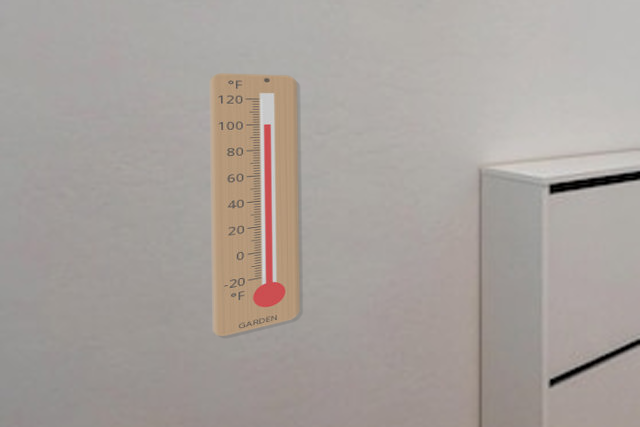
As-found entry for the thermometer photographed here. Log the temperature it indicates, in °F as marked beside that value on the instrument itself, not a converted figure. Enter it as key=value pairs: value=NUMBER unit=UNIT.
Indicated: value=100 unit=°F
